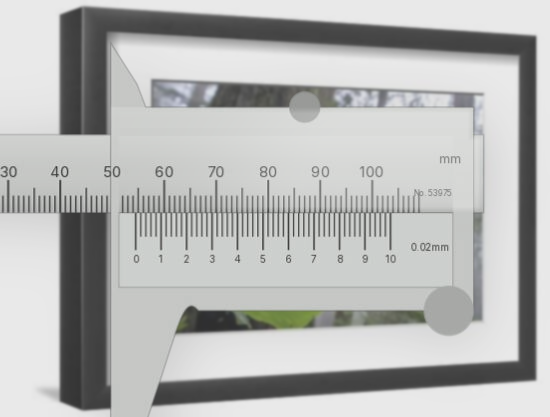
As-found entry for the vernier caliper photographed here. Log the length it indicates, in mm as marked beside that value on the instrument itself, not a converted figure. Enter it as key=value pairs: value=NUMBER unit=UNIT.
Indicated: value=54.5 unit=mm
